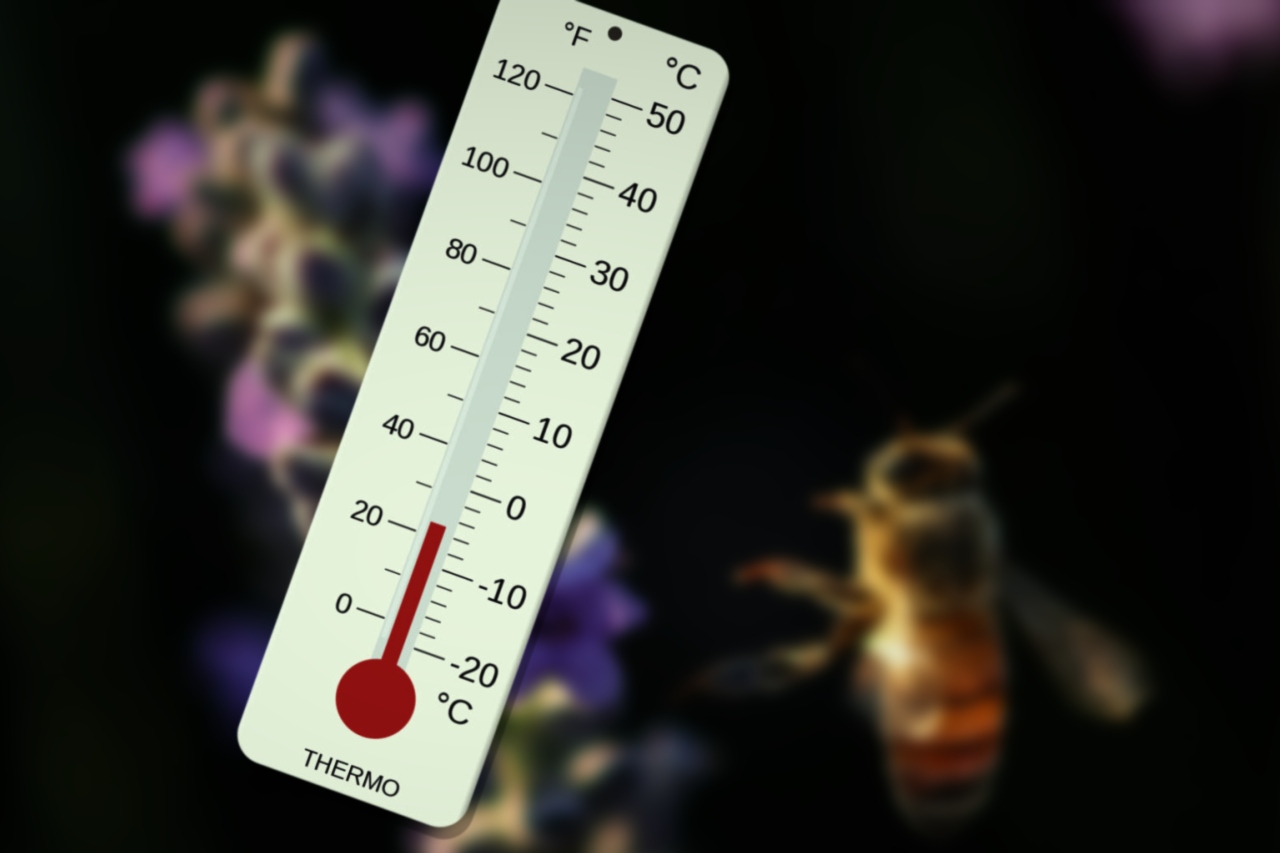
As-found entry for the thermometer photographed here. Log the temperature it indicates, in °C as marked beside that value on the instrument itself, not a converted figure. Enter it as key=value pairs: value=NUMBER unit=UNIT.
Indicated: value=-5 unit=°C
